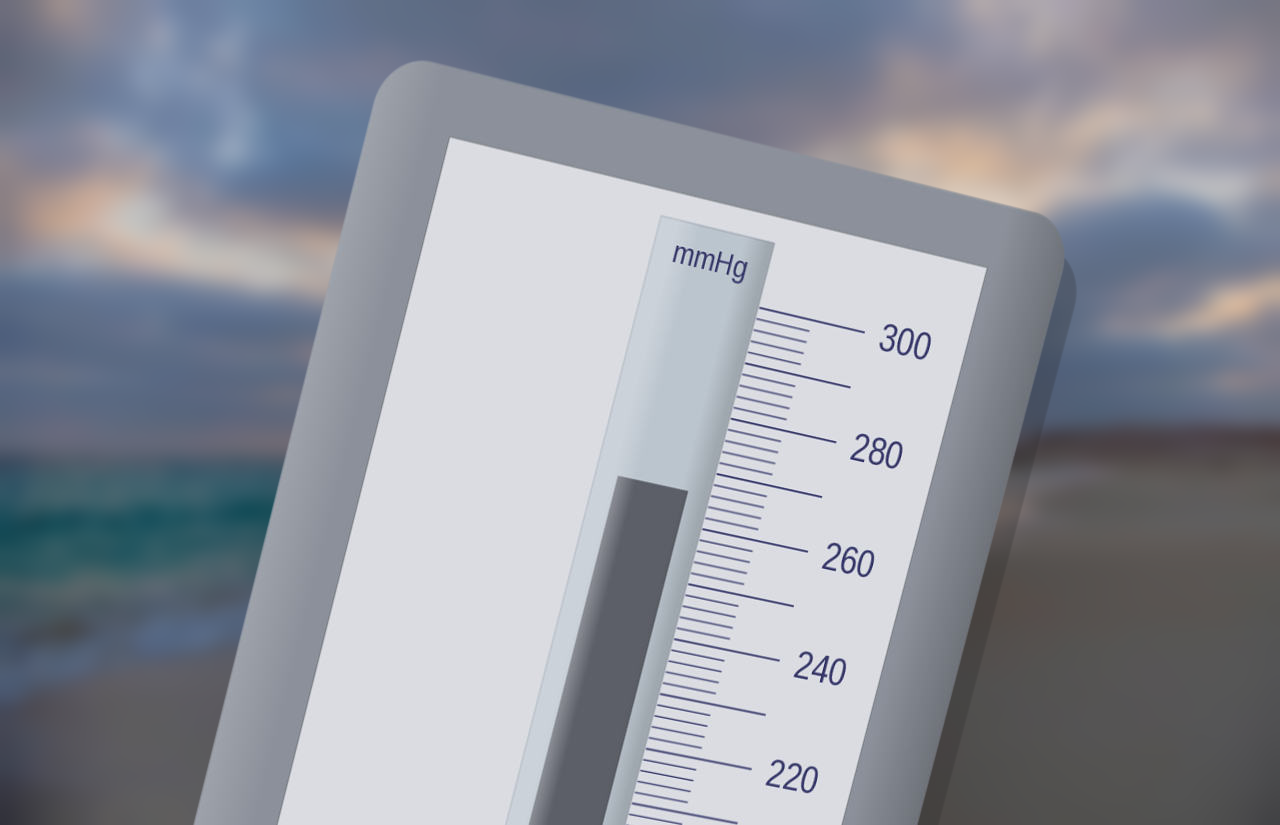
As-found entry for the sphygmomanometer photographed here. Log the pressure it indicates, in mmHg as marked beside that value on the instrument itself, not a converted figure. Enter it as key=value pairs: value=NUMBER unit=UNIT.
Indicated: value=266 unit=mmHg
